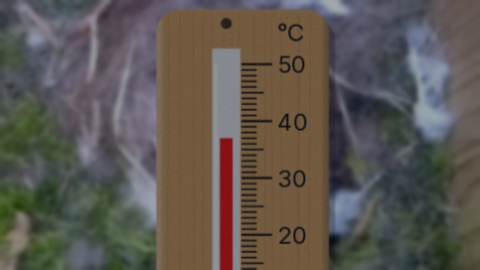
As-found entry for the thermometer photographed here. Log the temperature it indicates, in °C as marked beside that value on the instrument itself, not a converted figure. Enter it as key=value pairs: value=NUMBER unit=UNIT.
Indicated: value=37 unit=°C
